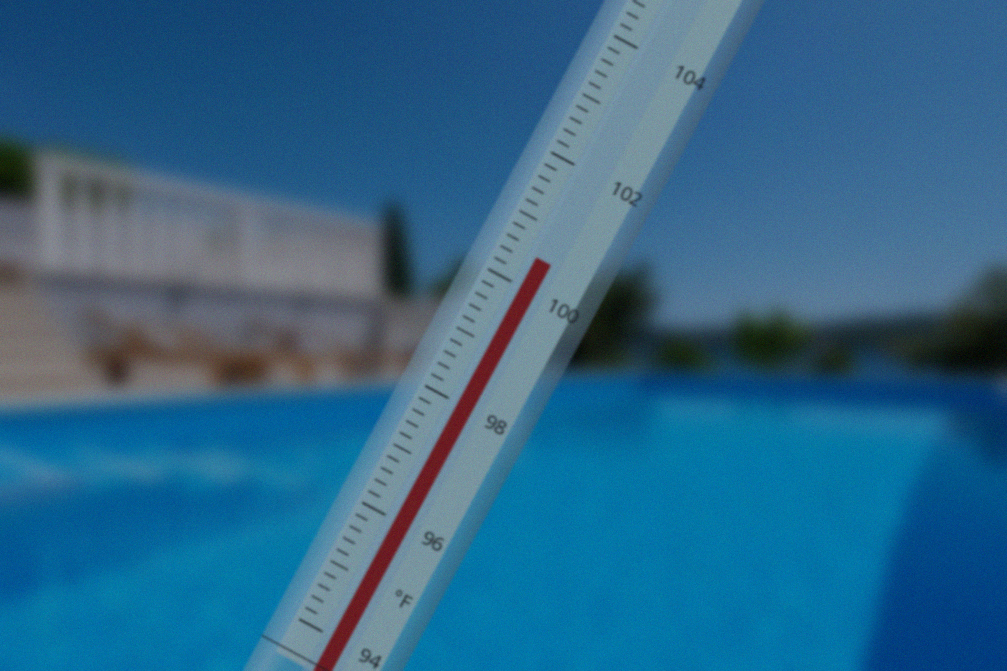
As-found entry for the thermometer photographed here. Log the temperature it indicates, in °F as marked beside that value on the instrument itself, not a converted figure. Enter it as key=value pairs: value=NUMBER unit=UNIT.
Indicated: value=100.5 unit=°F
